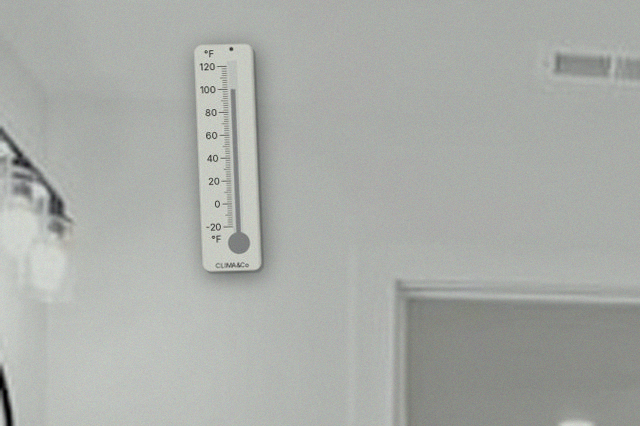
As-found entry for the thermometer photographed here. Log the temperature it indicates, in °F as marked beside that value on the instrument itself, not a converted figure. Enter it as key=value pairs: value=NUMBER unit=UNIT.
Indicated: value=100 unit=°F
